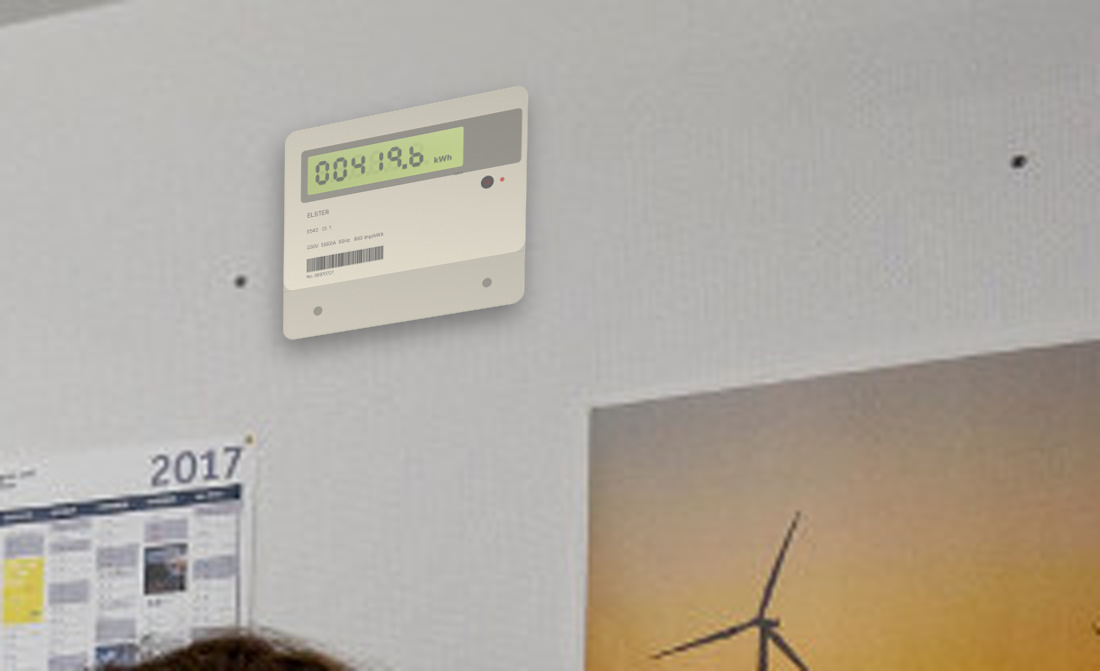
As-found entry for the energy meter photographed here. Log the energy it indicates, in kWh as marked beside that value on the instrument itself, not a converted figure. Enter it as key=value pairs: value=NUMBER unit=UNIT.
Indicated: value=419.6 unit=kWh
